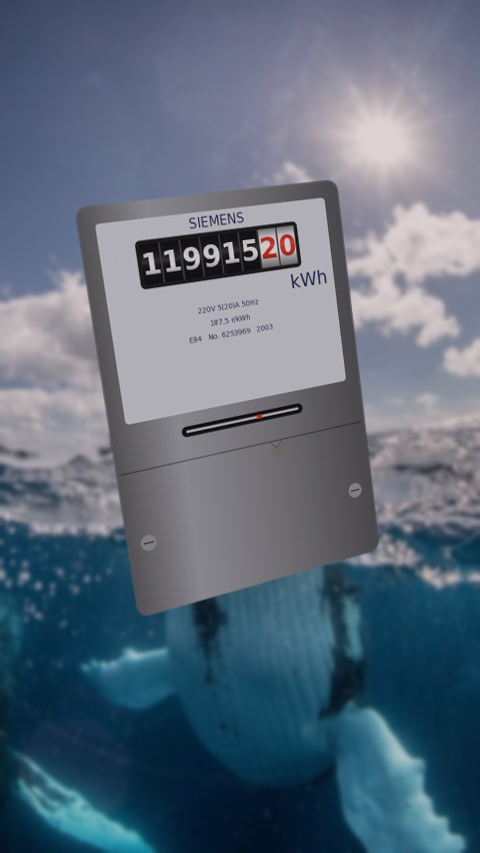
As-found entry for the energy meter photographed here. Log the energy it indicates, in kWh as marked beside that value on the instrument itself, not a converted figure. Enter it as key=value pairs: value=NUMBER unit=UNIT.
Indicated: value=119915.20 unit=kWh
